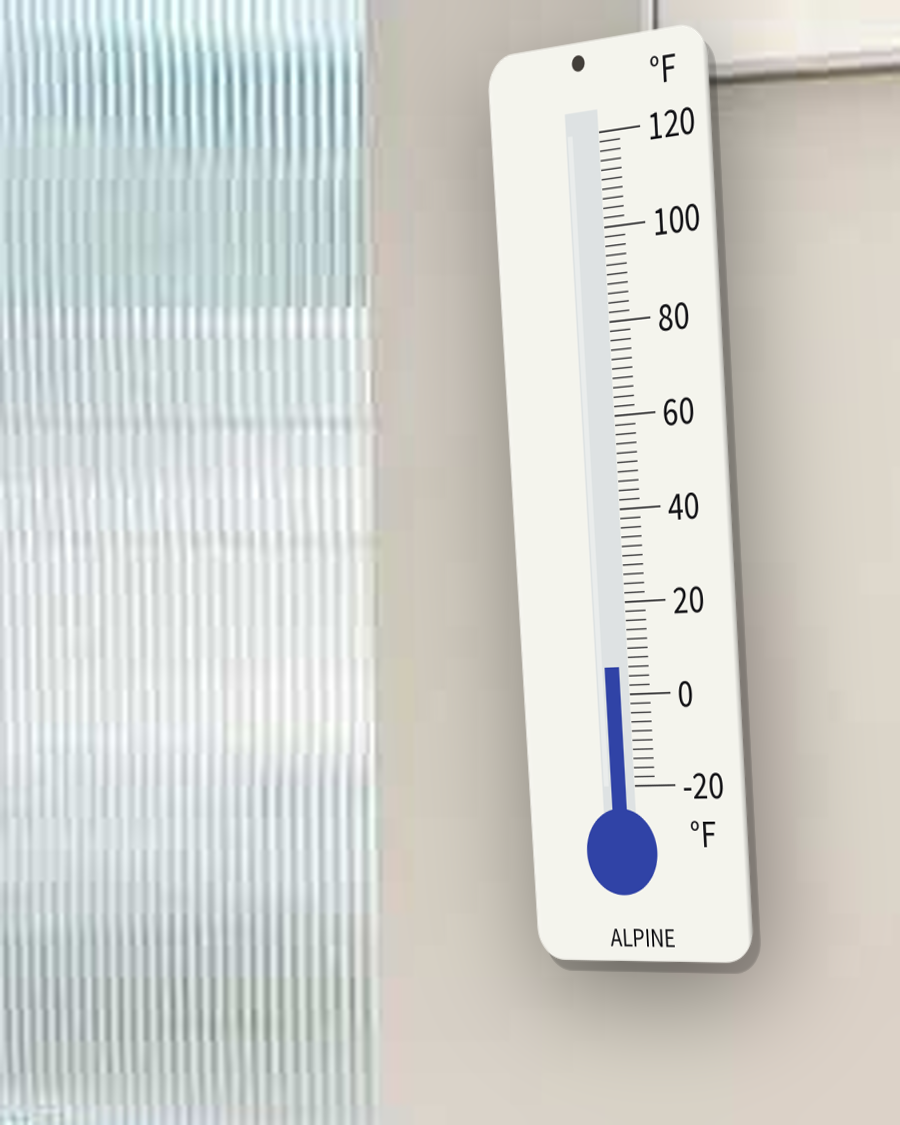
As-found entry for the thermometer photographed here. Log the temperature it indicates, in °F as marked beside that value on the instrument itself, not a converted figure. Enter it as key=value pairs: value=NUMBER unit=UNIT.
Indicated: value=6 unit=°F
